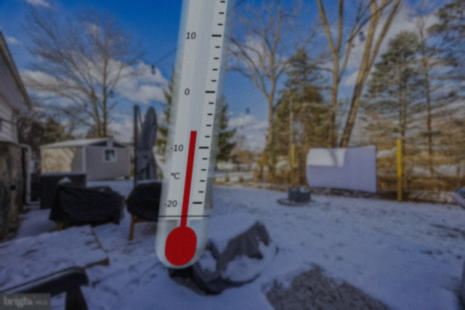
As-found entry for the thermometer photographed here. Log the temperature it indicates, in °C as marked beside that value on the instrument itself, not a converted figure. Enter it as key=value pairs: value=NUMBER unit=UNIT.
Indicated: value=-7 unit=°C
